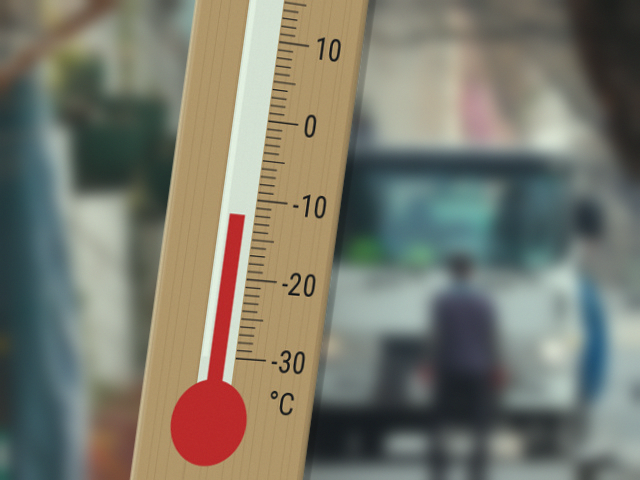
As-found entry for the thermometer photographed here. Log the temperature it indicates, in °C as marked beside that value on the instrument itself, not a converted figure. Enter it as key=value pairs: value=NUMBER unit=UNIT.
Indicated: value=-12 unit=°C
